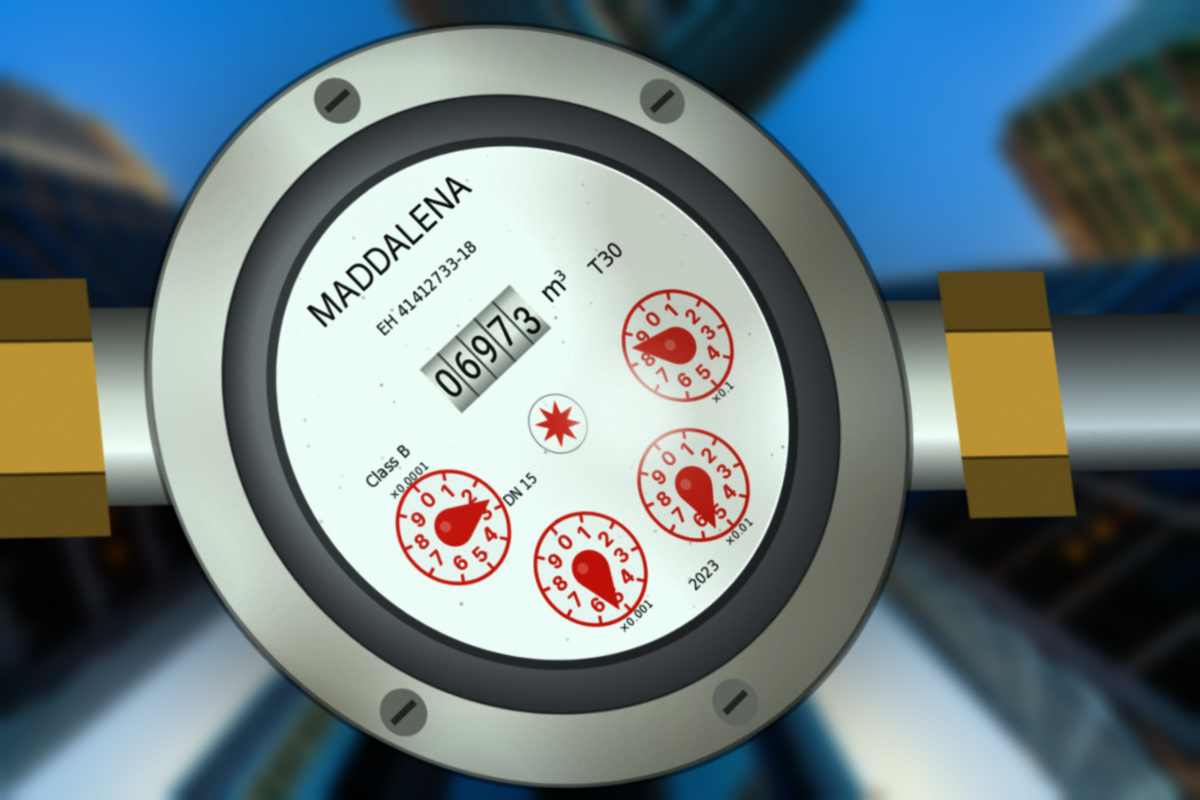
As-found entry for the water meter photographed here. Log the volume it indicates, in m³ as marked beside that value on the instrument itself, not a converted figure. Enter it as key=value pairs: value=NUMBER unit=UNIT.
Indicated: value=6972.8552 unit=m³
